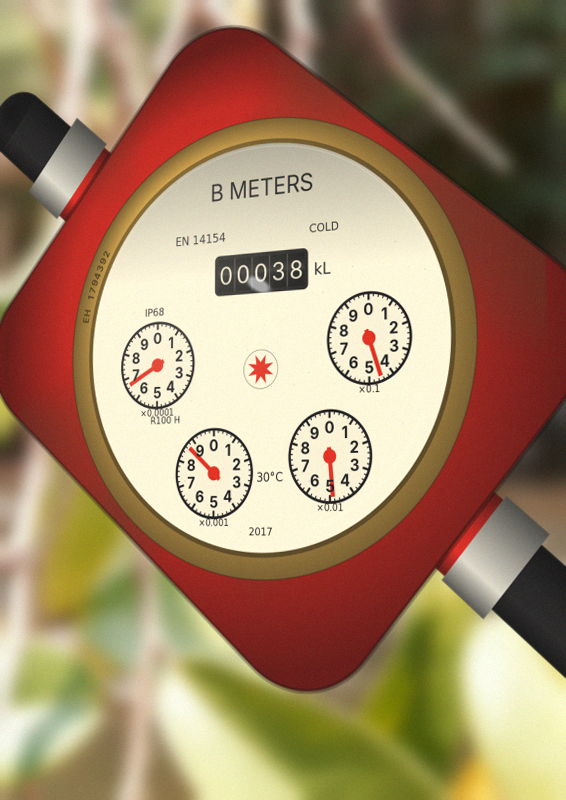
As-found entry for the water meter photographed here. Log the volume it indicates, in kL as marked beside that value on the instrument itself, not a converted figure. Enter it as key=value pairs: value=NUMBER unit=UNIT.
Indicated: value=38.4486 unit=kL
